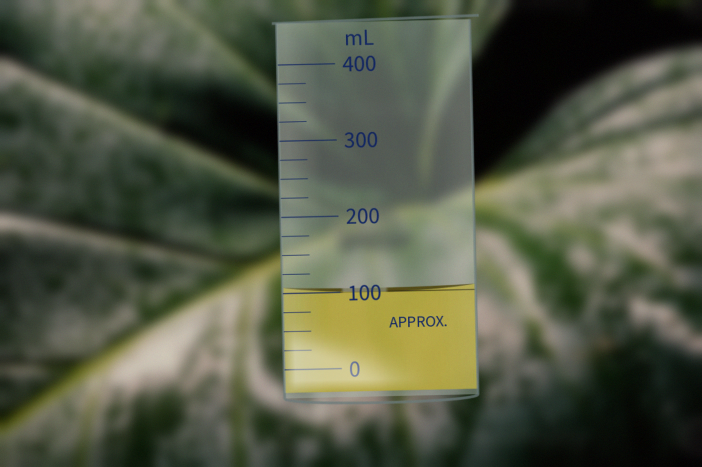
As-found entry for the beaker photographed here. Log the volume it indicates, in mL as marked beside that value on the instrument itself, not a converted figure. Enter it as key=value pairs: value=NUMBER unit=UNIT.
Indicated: value=100 unit=mL
